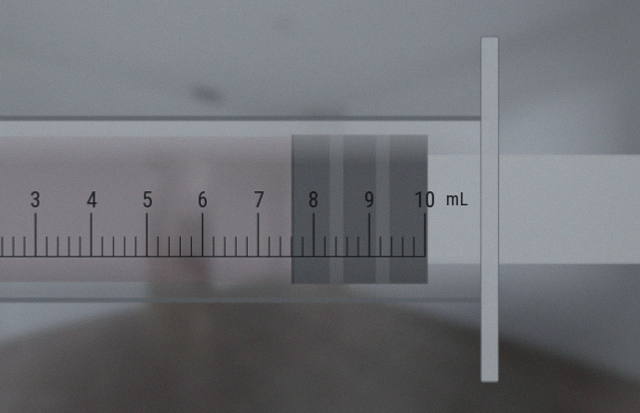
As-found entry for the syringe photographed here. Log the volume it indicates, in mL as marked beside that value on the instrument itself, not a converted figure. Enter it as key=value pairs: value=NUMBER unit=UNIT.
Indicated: value=7.6 unit=mL
